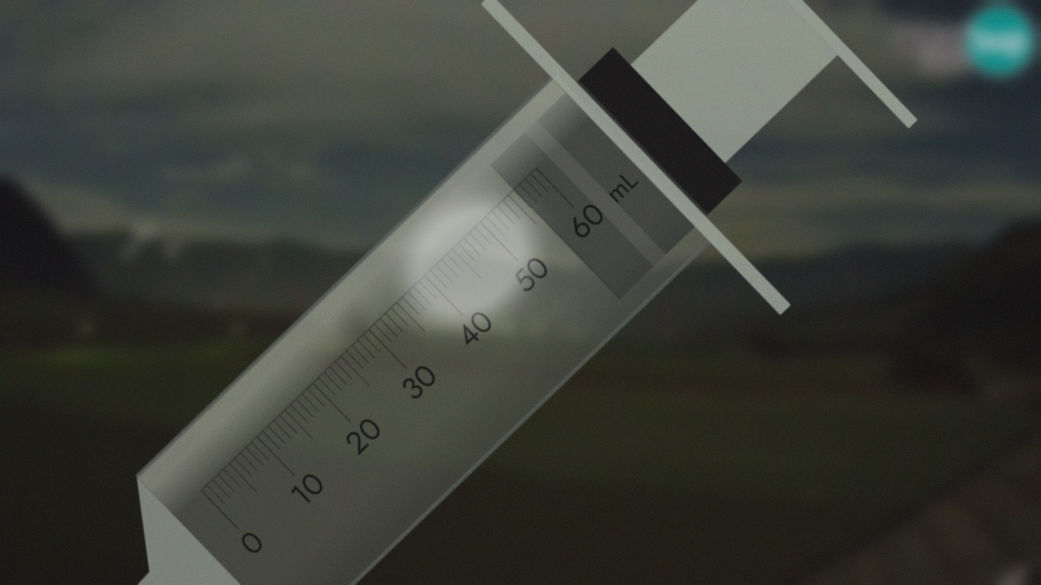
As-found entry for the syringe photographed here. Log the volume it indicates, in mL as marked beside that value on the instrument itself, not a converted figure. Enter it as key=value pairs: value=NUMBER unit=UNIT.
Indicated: value=56 unit=mL
